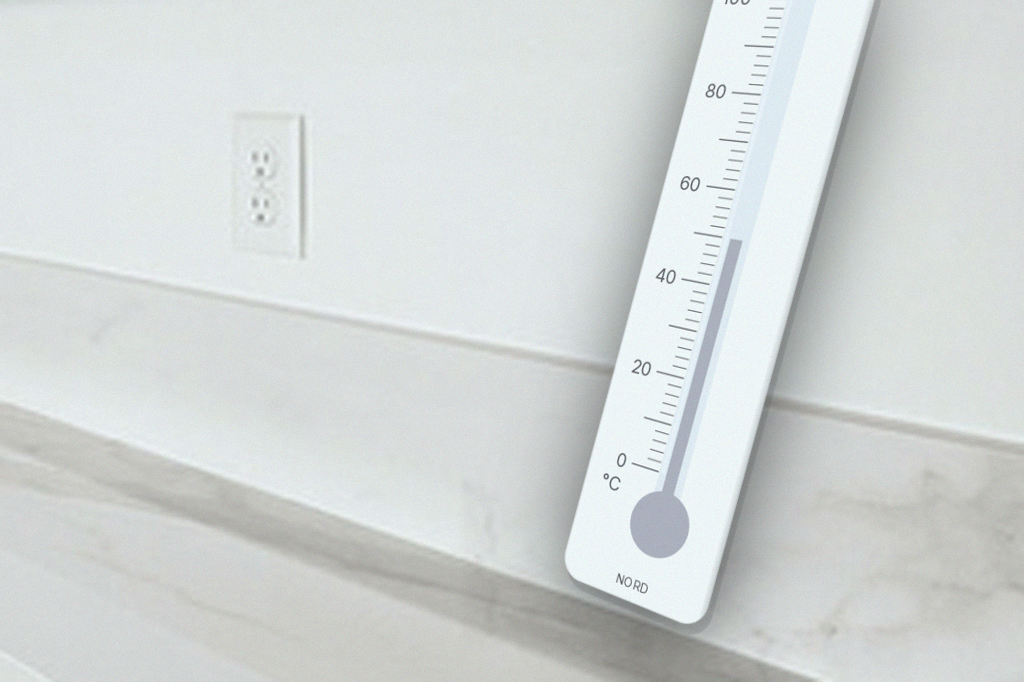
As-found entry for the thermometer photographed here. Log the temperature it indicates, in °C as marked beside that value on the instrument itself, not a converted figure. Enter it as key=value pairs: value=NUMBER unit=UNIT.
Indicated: value=50 unit=°C
